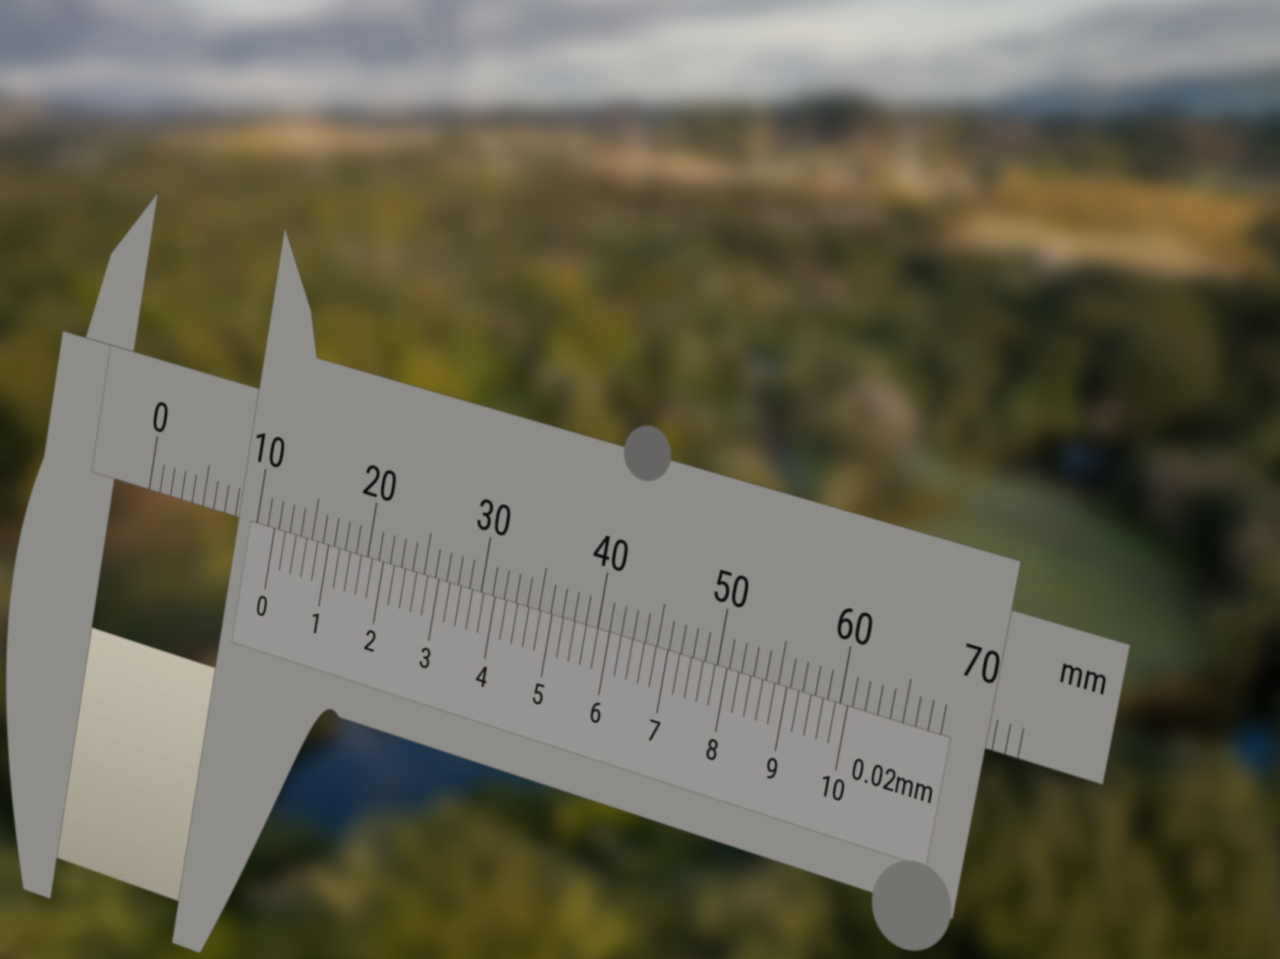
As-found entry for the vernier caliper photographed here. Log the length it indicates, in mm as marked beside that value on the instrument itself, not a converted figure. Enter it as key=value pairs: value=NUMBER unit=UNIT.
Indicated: value=11.6 unit=mm
